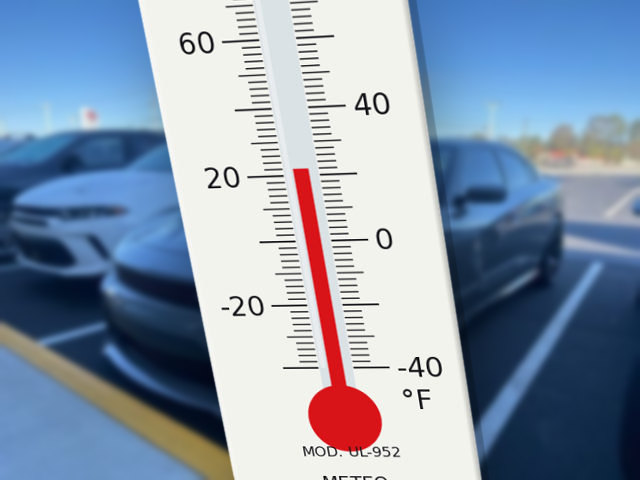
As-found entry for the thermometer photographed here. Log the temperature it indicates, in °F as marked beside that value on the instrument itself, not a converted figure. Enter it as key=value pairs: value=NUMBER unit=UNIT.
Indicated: value=22 unit=°F
